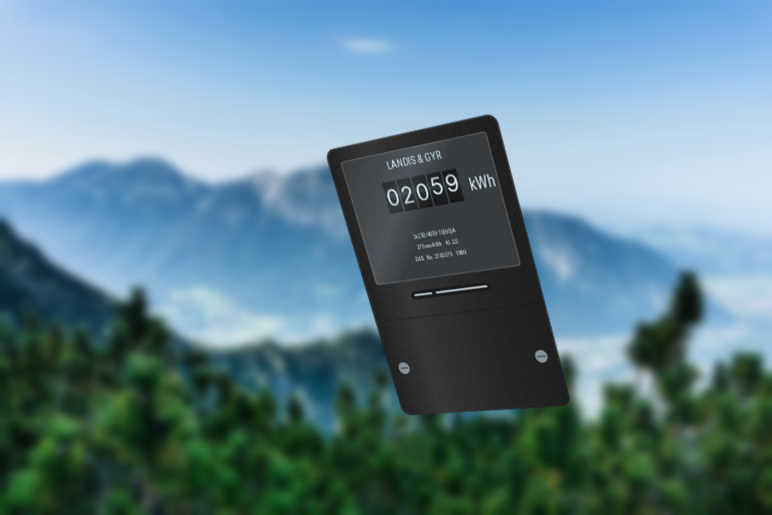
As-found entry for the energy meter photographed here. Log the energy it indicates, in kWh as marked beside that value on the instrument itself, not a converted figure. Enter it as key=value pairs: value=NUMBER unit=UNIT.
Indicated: value=2059 unit=kWh
